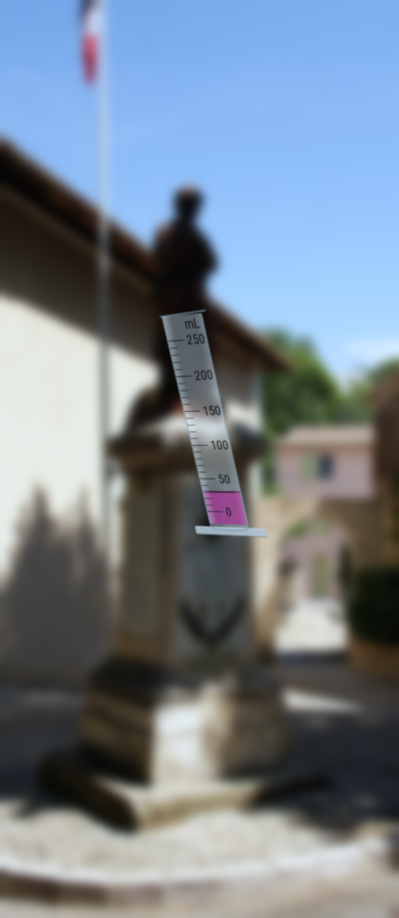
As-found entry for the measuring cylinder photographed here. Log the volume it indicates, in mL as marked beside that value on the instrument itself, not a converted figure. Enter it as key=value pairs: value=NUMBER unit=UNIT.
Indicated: value=30 unit=mL
